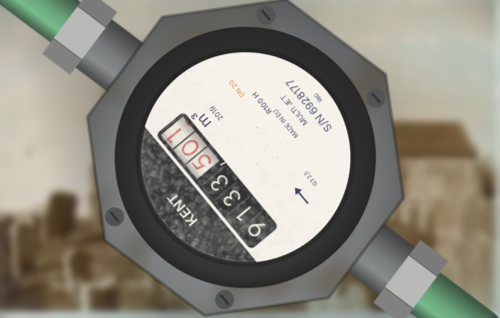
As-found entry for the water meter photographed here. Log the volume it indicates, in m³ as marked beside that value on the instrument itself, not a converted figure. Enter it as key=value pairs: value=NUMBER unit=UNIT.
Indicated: value=9133.501 unit=m³
